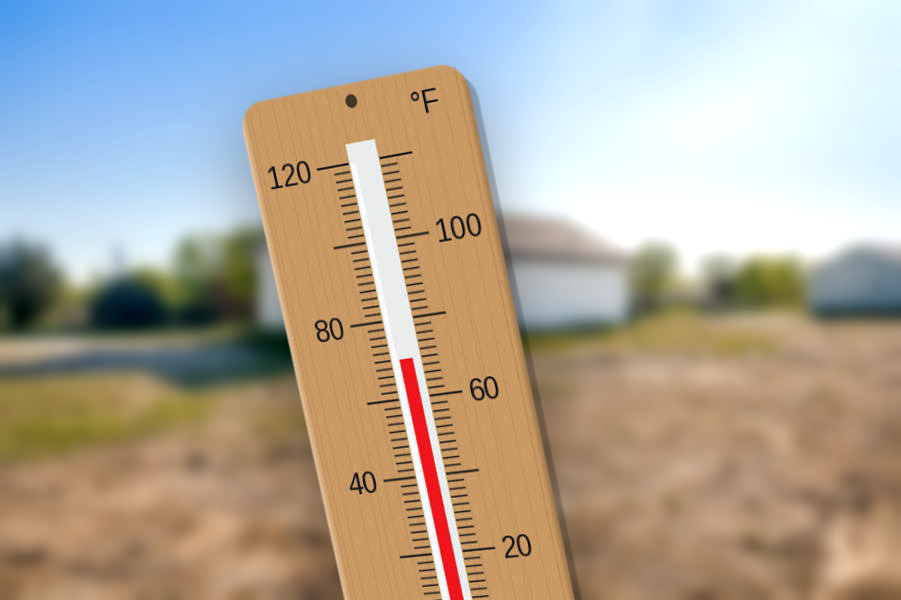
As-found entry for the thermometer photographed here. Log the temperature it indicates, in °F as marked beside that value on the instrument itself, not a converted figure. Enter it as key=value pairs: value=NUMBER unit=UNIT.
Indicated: value=70 unit=°F
